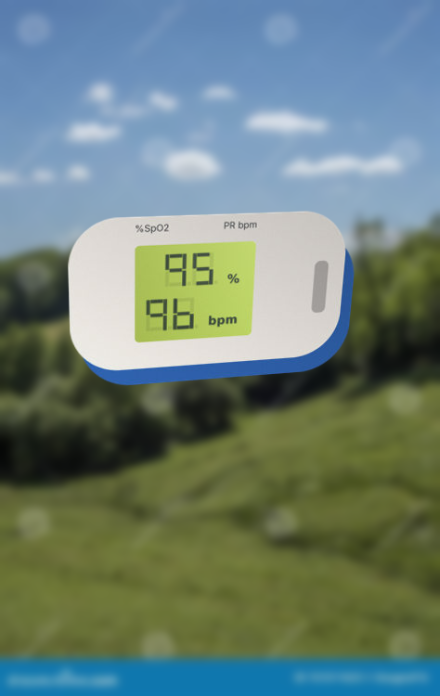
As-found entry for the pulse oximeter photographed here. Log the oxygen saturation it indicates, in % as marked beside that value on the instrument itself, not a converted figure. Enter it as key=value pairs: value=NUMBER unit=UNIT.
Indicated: value=95 unit=%
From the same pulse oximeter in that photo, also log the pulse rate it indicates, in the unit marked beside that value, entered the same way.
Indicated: value=96 unit=bpm
